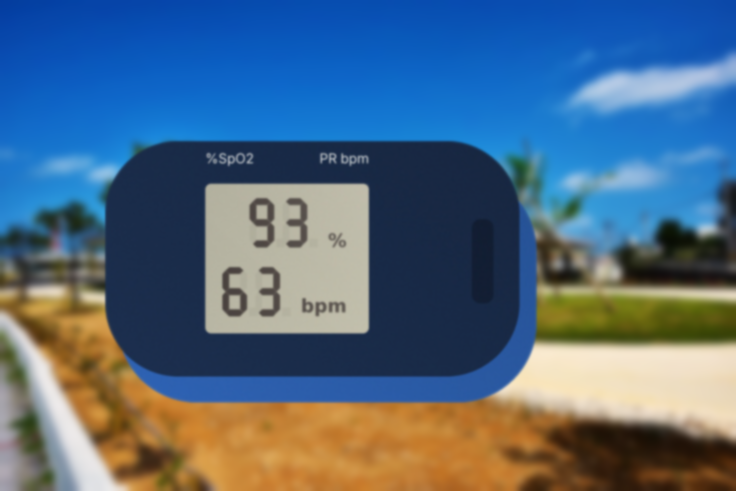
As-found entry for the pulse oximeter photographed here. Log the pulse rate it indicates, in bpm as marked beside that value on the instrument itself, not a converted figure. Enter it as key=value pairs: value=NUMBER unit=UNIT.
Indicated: value=63 unit=bpm
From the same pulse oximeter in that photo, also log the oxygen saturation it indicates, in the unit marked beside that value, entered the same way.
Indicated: value=93 unit=%
